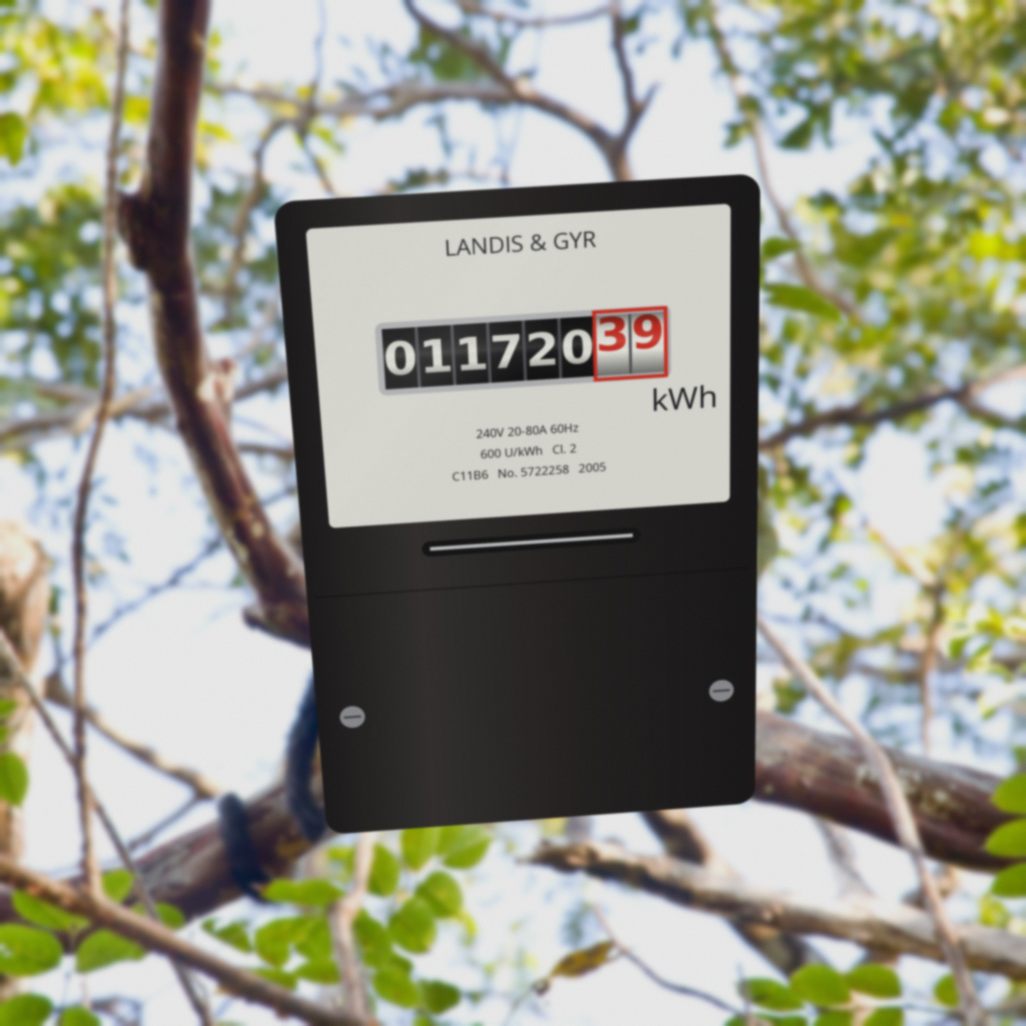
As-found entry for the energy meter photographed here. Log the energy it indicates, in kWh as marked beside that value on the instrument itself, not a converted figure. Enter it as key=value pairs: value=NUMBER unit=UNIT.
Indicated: value=11720.39 unit=kWh
